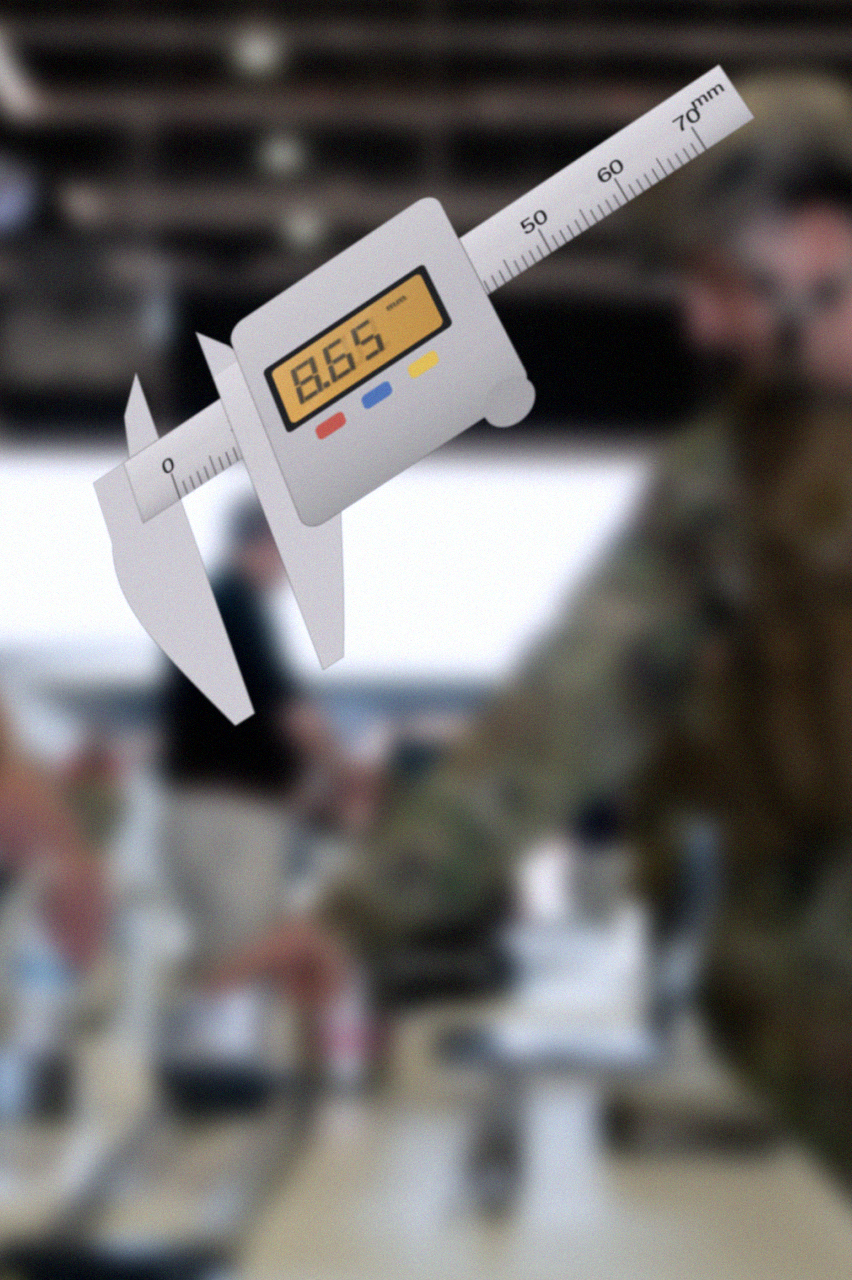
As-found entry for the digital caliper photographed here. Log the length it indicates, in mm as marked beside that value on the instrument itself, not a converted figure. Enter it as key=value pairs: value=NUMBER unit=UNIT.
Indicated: value=8.65 unit=mm
